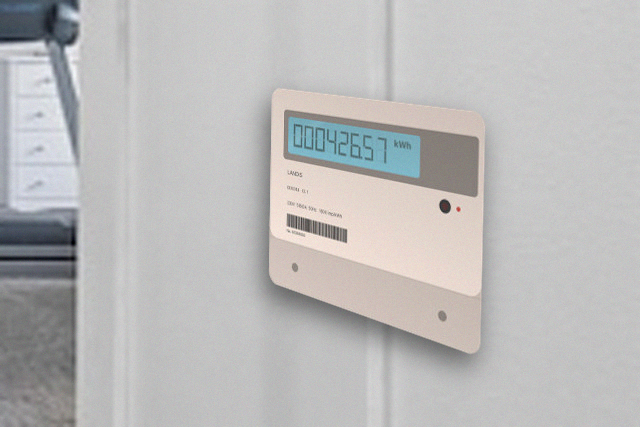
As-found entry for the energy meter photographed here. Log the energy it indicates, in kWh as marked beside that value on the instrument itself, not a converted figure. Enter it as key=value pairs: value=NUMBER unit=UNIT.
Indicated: value=426.57 unit=kWh
